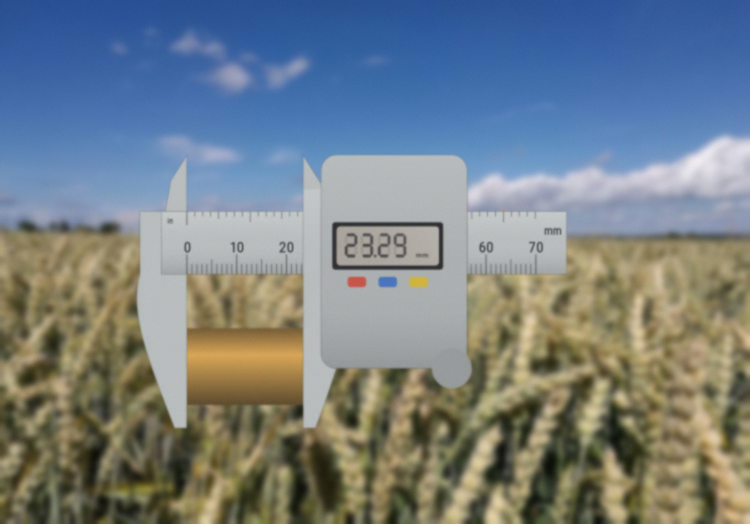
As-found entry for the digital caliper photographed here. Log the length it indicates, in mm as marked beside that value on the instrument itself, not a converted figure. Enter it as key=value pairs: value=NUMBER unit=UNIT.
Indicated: value=23.29 unit=mm
